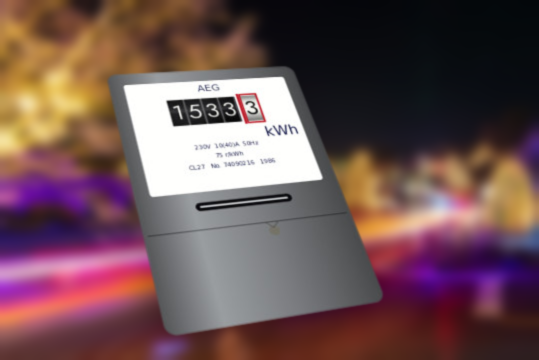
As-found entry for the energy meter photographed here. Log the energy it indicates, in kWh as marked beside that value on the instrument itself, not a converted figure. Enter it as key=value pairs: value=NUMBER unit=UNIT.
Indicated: value=1533.3 unit=kWh
